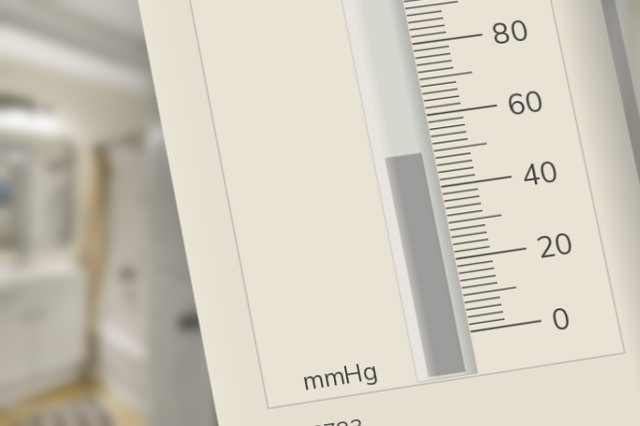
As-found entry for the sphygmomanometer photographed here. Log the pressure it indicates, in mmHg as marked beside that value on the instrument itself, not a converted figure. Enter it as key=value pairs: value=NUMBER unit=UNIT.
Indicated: value=50 unit=mmHg
